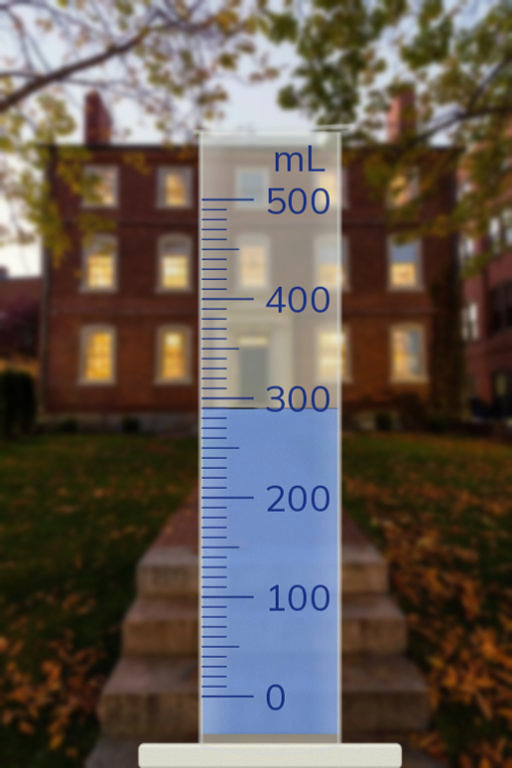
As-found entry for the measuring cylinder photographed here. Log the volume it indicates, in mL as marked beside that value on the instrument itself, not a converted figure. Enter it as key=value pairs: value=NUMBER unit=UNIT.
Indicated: value=290 unit=mL
